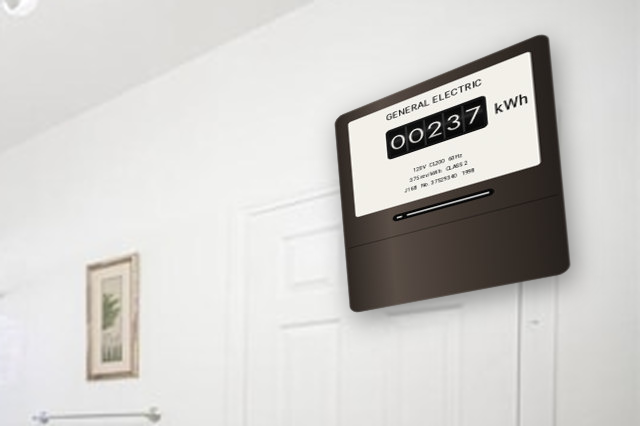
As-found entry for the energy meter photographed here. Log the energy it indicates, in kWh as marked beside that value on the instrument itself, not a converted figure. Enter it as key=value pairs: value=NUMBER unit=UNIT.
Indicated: value=237 unit=kWh
